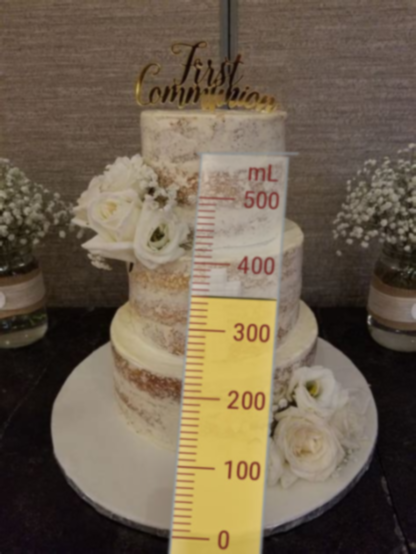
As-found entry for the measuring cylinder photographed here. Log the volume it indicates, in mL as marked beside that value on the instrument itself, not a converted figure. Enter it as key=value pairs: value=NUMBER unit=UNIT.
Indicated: value=350 unit=mL
